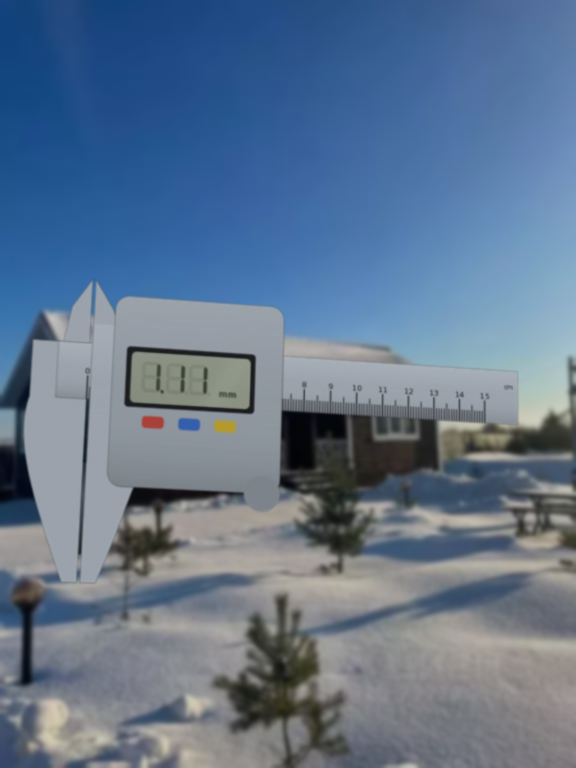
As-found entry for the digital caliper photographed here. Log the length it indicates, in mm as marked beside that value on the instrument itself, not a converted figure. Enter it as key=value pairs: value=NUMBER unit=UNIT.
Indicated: value=1.11 unit=mm
